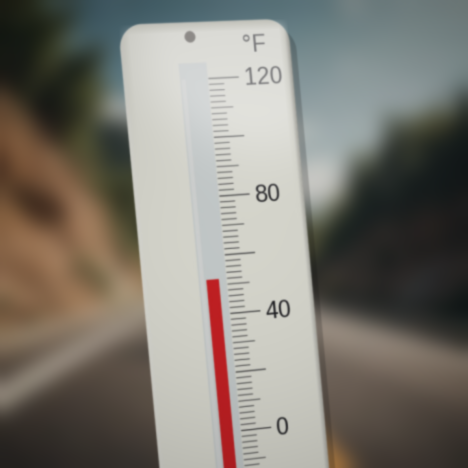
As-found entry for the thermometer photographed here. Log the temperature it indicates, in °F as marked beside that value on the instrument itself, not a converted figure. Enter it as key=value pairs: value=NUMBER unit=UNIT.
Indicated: value=52 unit=°F
